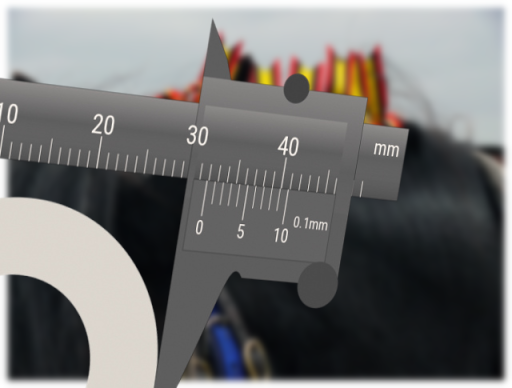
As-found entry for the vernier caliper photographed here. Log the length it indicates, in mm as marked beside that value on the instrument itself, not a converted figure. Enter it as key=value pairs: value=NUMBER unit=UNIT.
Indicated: value=31.8 unit=mm
